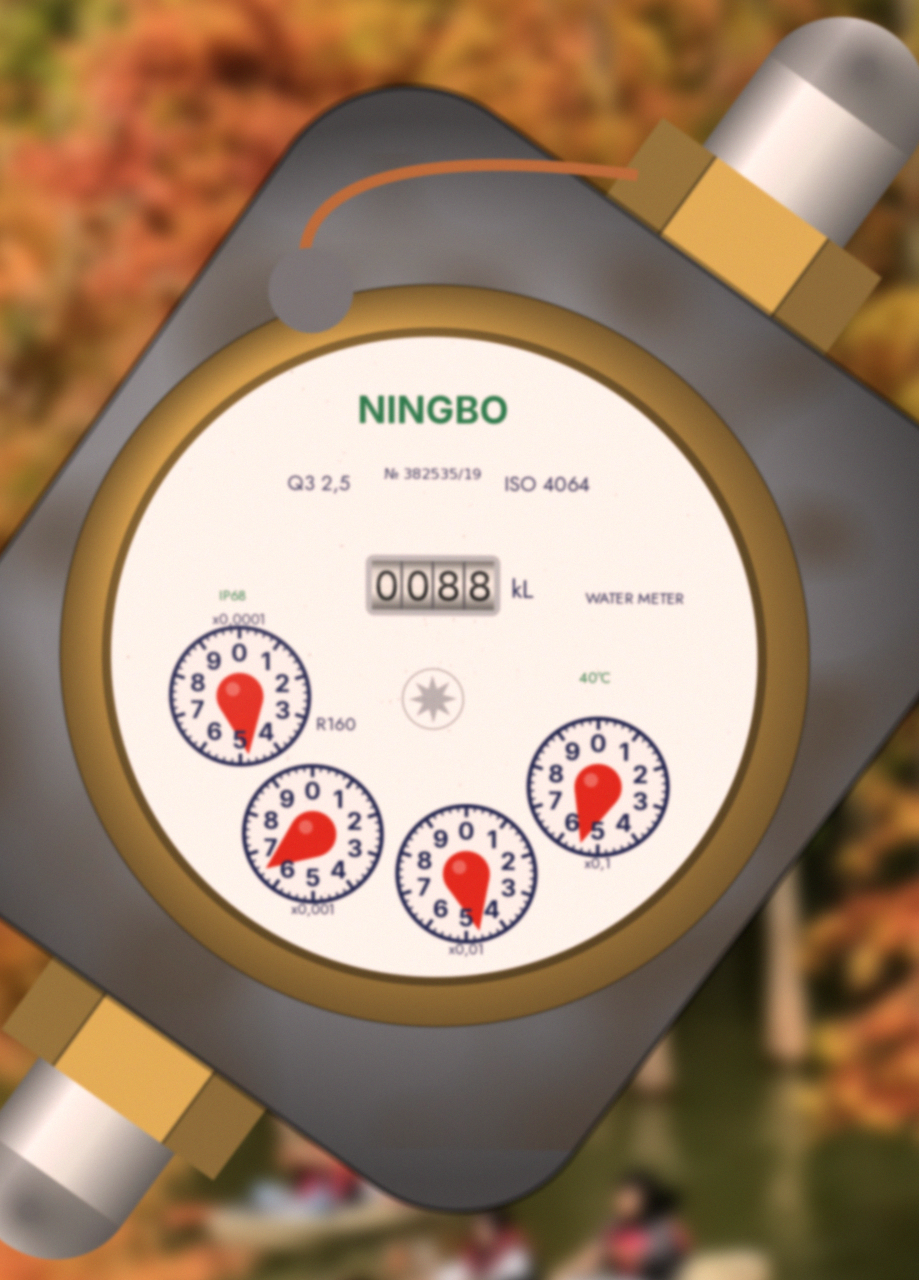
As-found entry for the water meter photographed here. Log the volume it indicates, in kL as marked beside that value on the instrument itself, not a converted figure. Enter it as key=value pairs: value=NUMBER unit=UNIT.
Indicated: value=88.5464 unit=kL
